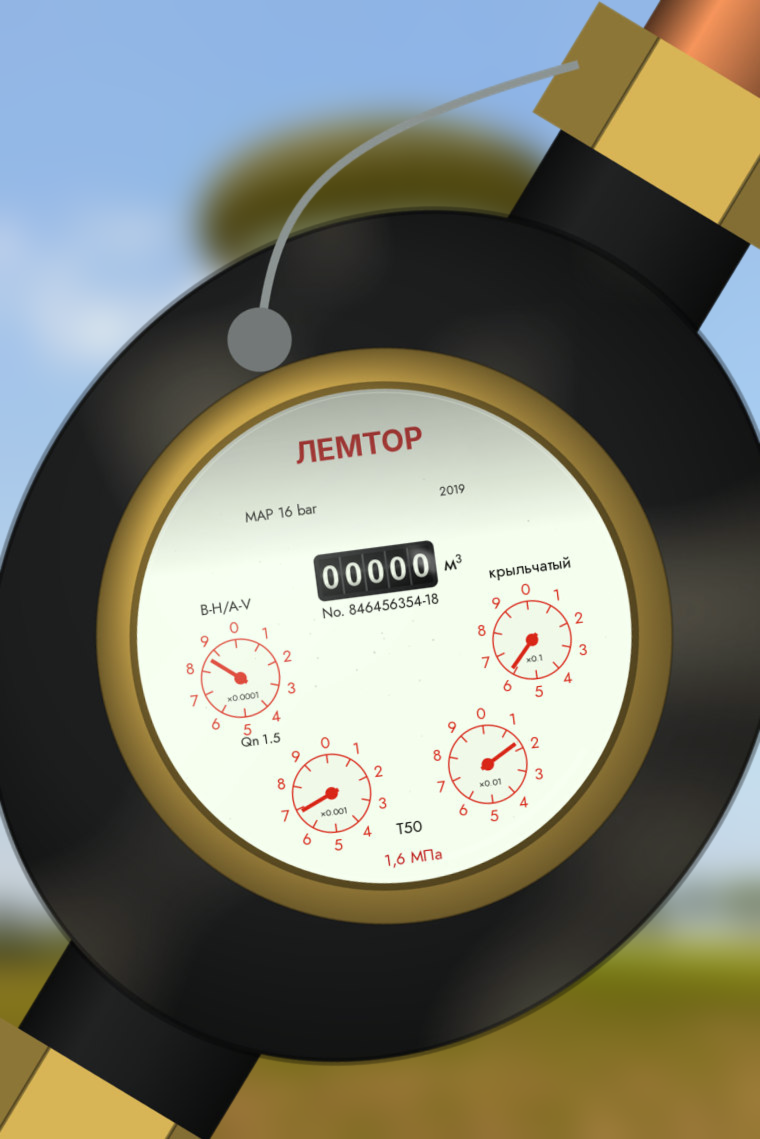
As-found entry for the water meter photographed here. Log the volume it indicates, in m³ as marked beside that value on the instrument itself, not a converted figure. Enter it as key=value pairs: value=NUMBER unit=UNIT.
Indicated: value=0.6168 unit=m³
